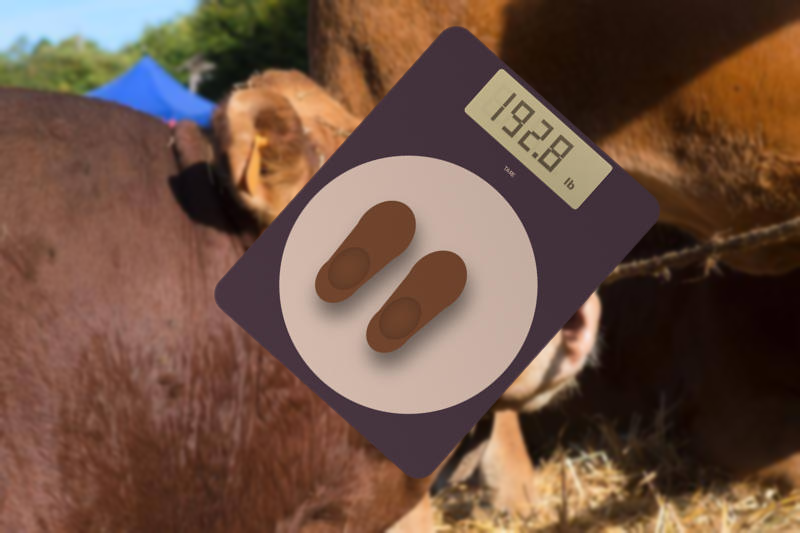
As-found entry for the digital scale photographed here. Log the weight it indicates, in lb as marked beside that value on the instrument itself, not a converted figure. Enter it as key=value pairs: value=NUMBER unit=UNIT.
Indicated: value=192.8 unit=lb
